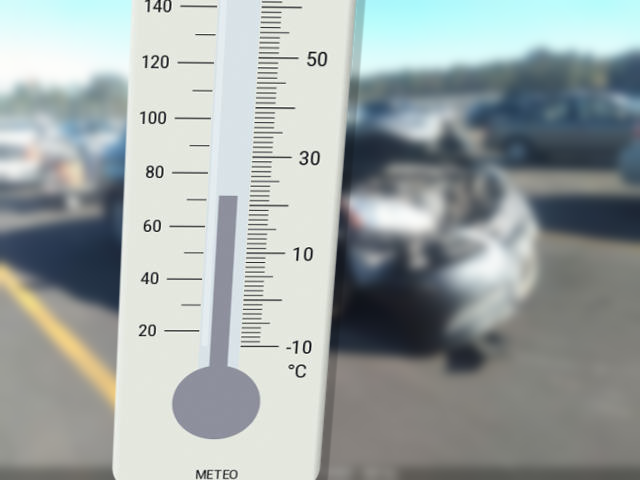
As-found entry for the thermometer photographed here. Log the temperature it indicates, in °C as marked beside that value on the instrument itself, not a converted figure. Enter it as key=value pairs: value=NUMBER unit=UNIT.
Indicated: value=22 unit=°C
